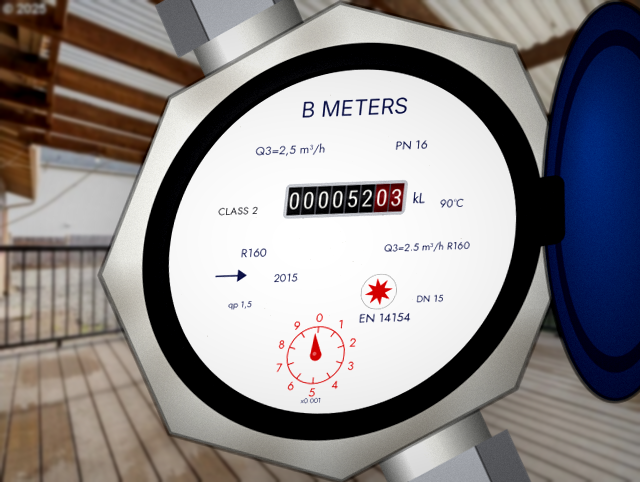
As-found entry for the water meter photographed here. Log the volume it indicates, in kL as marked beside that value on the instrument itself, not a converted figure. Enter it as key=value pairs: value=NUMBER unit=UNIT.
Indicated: value=52.029 unit=kL
